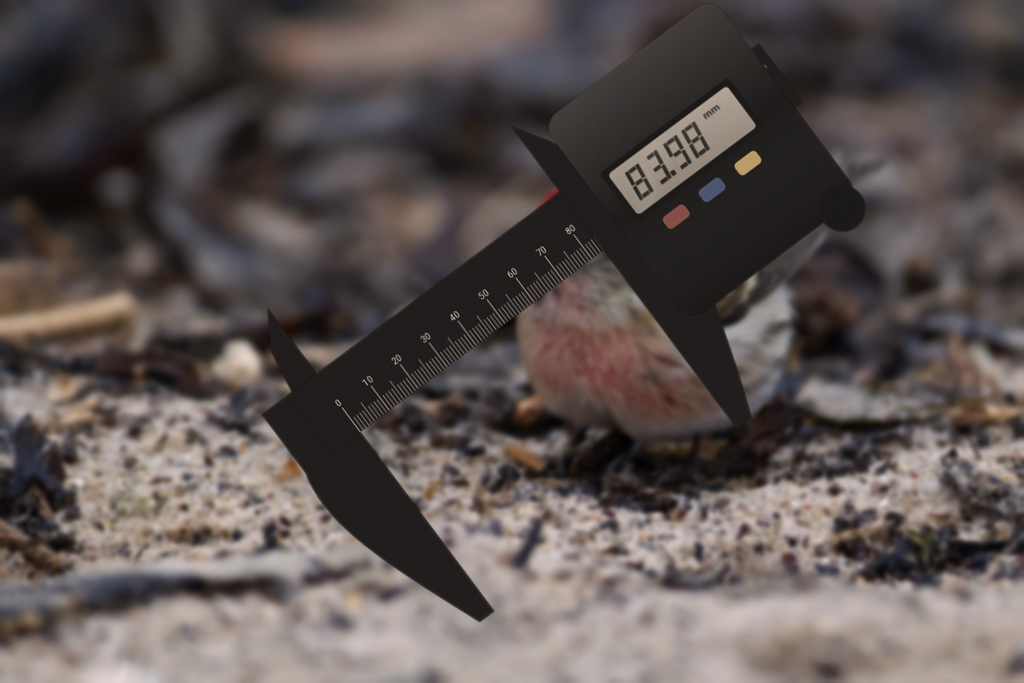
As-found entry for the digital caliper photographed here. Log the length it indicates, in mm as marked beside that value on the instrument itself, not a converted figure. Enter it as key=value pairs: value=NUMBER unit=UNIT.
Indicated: value=83.98 unit=mm
